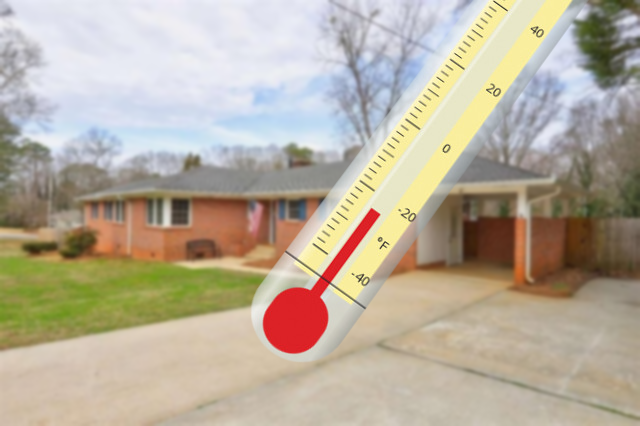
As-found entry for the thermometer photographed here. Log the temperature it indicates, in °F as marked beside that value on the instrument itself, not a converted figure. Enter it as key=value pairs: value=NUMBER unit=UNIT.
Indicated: value=-24 unit=°F
